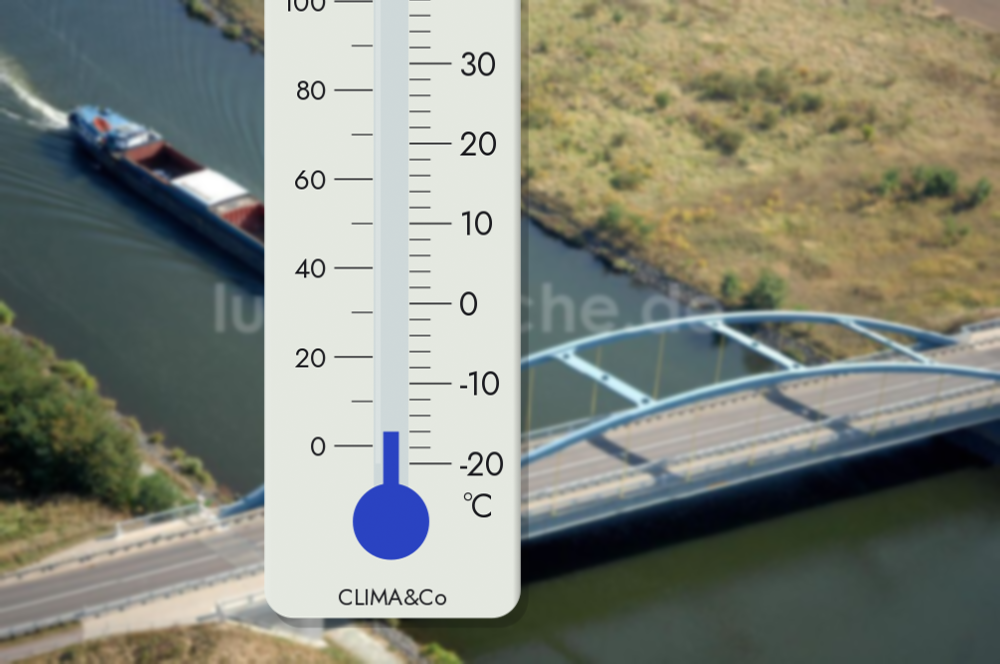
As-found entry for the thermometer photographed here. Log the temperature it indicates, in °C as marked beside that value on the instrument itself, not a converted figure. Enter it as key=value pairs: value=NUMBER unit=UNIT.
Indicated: value=-16 unit=°C
